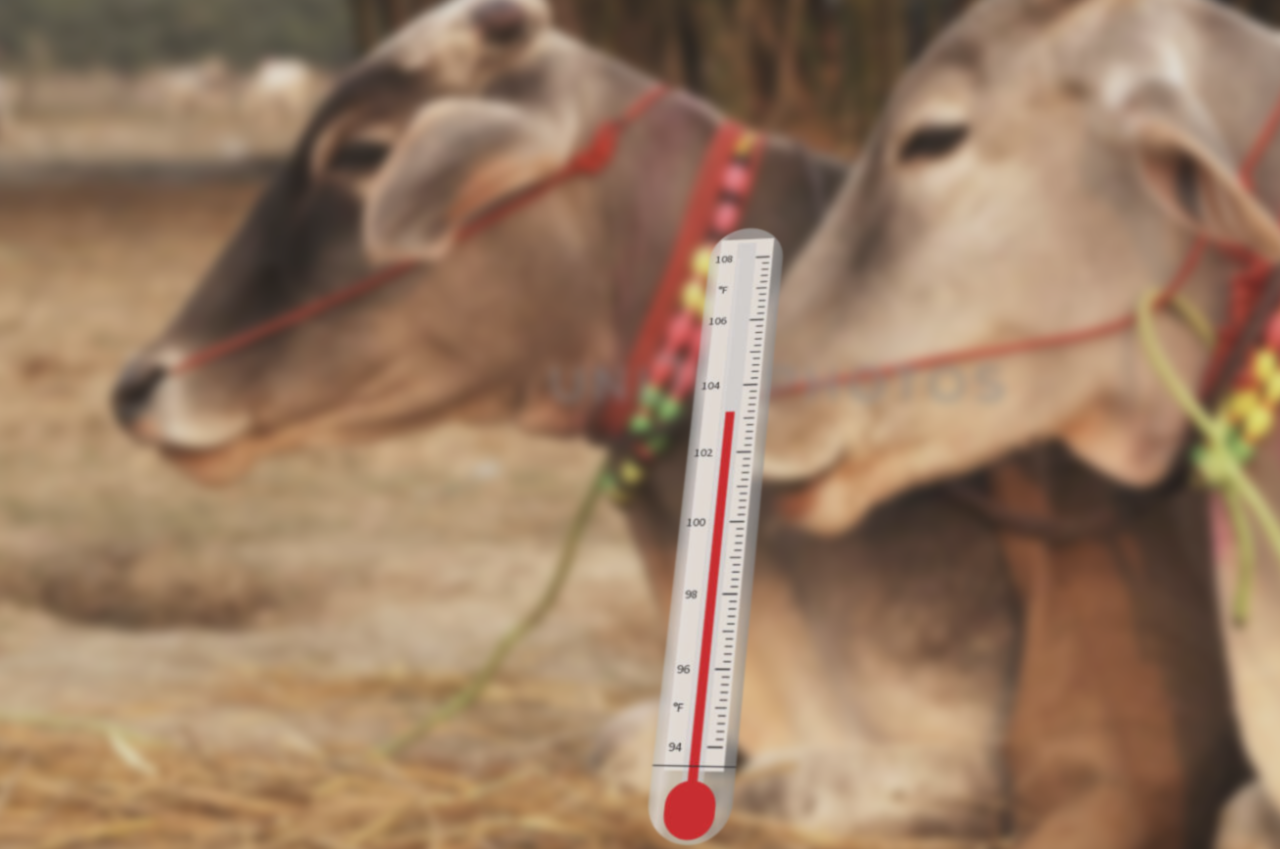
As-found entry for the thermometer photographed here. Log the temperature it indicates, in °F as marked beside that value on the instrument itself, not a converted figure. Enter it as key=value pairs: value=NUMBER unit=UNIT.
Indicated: value=103.2 unit=°F
